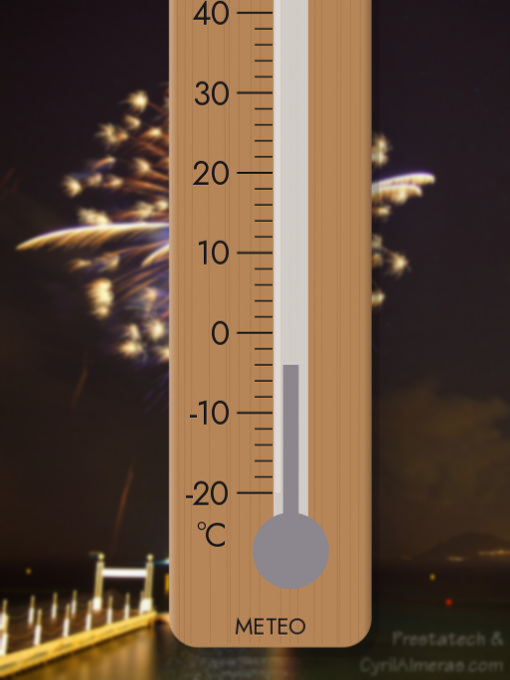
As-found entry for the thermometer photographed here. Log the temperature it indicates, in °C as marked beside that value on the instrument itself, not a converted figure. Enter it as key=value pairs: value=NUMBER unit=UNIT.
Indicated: value=-4 unit=°C
